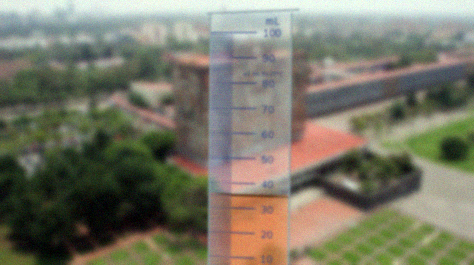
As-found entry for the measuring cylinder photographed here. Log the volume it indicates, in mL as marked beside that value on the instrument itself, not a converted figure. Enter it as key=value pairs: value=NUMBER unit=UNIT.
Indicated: value=35 unit=mL
